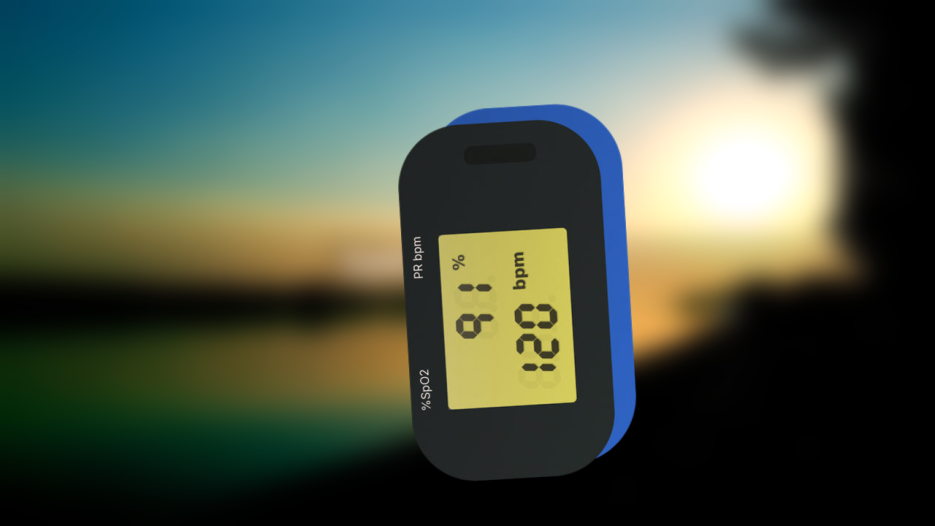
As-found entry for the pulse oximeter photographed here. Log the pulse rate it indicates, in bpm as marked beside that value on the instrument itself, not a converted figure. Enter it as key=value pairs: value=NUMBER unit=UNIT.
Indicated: value=120 unit=bpm
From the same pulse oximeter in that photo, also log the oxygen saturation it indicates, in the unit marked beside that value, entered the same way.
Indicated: value=91 unit=%
